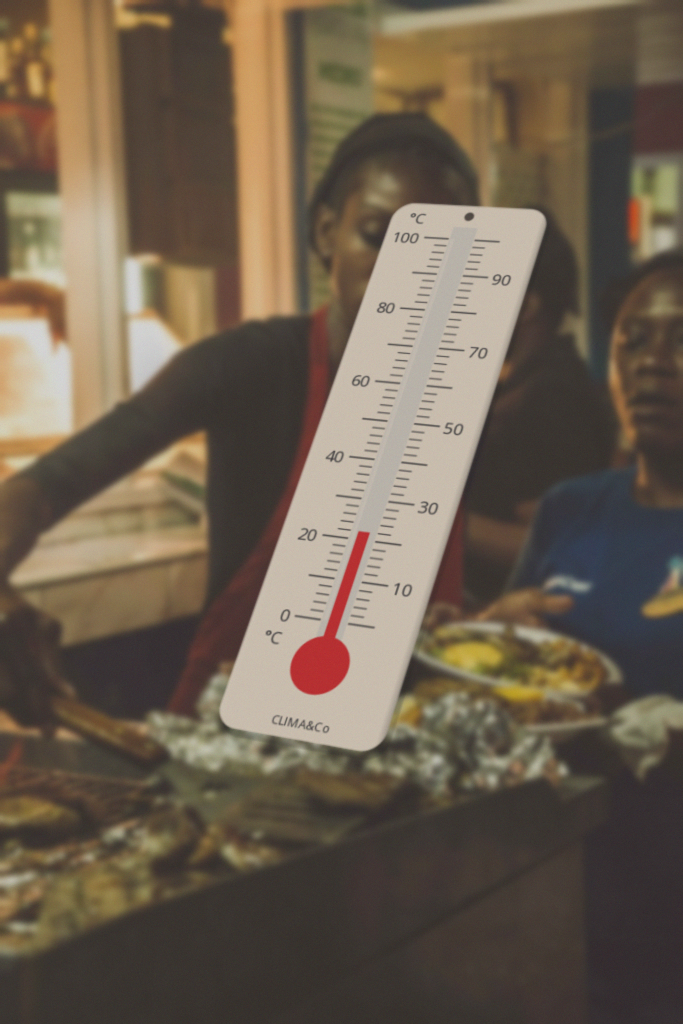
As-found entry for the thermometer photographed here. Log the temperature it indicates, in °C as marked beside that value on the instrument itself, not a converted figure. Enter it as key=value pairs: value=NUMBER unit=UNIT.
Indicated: value=22 unit=°C
